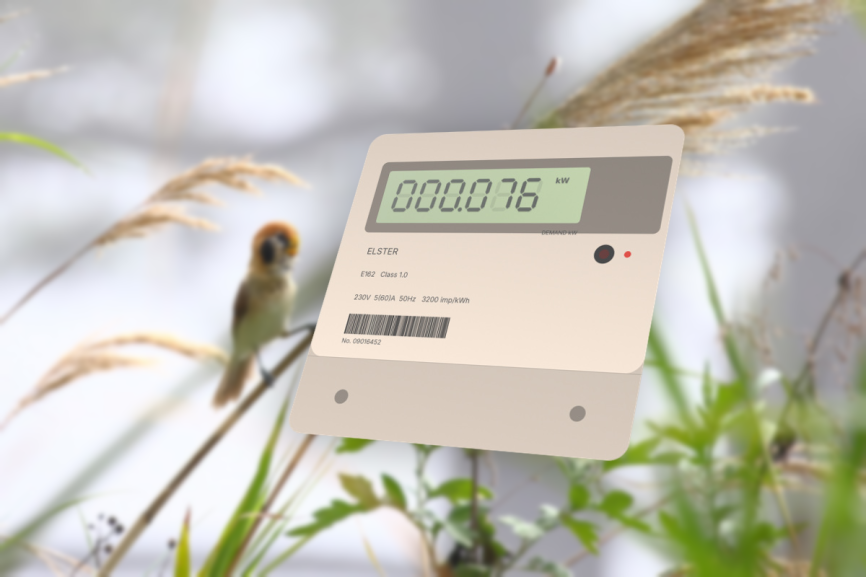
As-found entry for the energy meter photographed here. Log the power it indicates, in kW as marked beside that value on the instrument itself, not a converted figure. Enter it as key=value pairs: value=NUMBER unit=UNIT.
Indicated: value=0.076 unit=kW
